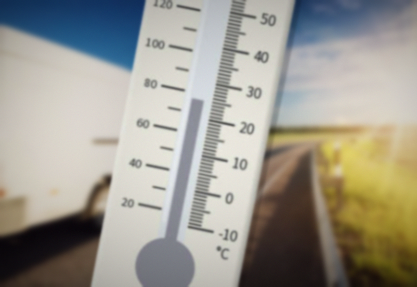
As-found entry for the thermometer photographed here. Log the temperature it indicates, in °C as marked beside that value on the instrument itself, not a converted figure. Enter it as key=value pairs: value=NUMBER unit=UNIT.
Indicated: value=25 unit=°C
